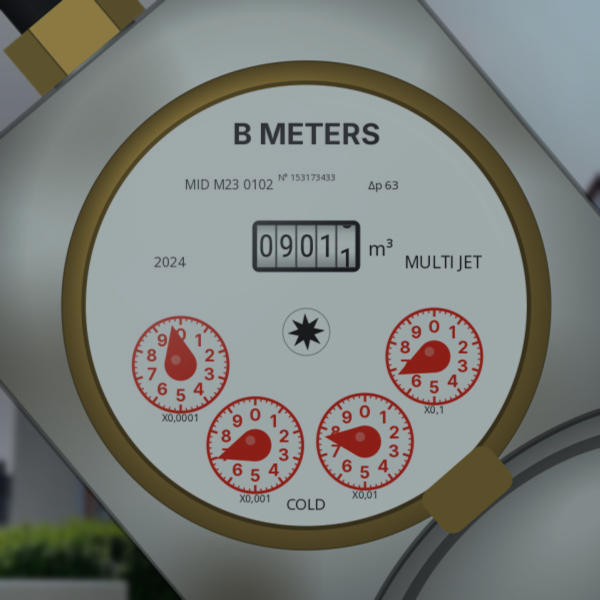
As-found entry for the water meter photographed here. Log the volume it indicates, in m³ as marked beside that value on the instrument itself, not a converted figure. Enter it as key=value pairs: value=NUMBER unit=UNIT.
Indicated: value=9010.6769 unit=m³
